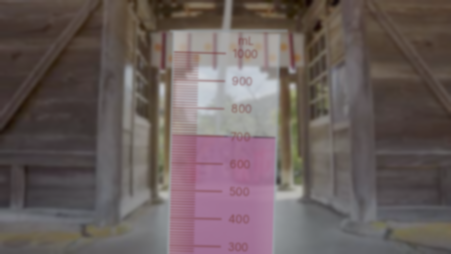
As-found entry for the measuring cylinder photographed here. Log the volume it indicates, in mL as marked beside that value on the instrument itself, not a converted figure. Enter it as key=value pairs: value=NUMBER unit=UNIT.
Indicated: value=700 unit=mL
